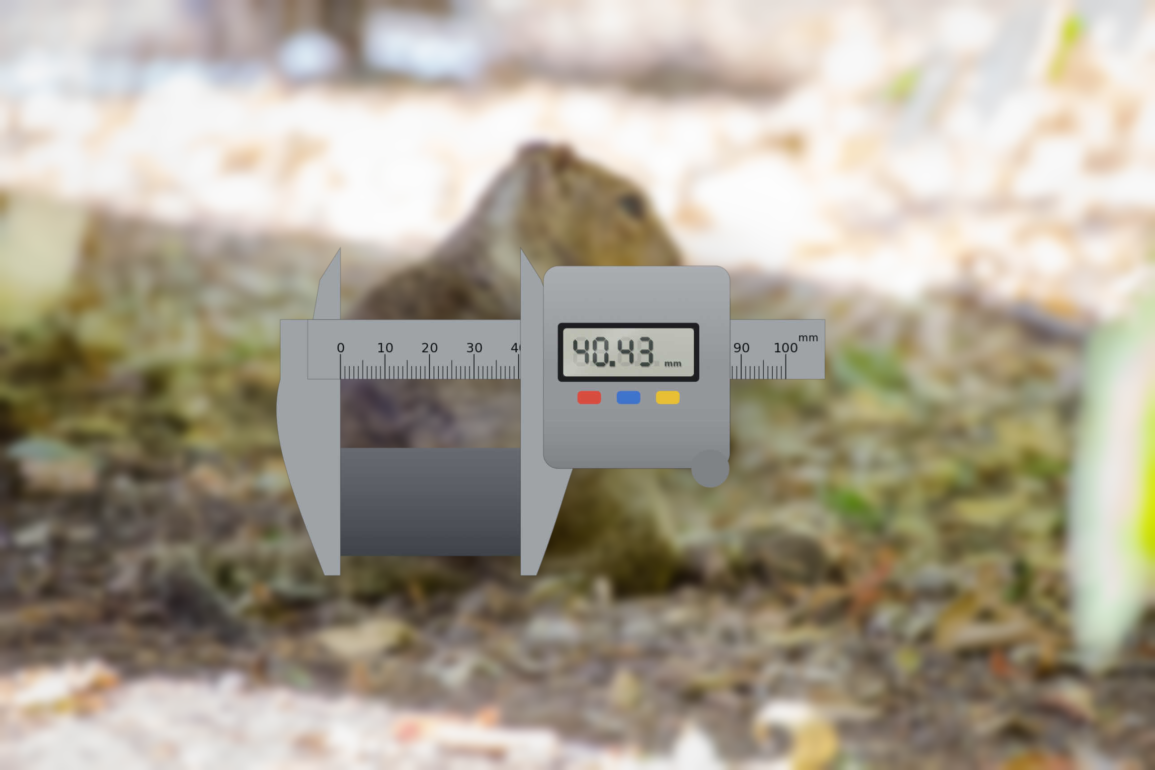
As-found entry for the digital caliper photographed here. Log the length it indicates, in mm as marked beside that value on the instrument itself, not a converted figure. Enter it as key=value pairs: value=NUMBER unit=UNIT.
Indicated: value=40.43 unit=mm
